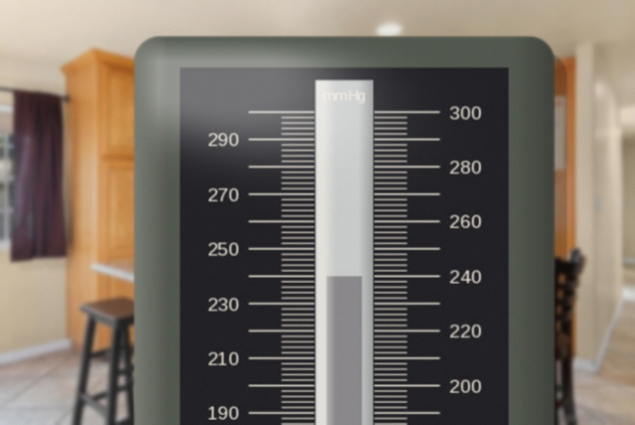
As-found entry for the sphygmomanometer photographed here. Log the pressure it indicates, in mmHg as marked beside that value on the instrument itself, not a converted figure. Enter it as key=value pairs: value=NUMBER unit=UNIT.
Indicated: value=240 unit=mmHg
